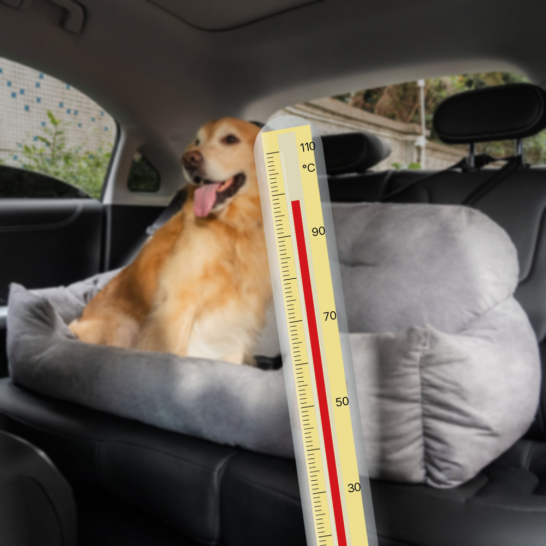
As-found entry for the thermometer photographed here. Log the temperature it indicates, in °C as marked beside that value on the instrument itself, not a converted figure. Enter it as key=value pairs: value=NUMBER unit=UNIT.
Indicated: value=98 unit=°C
